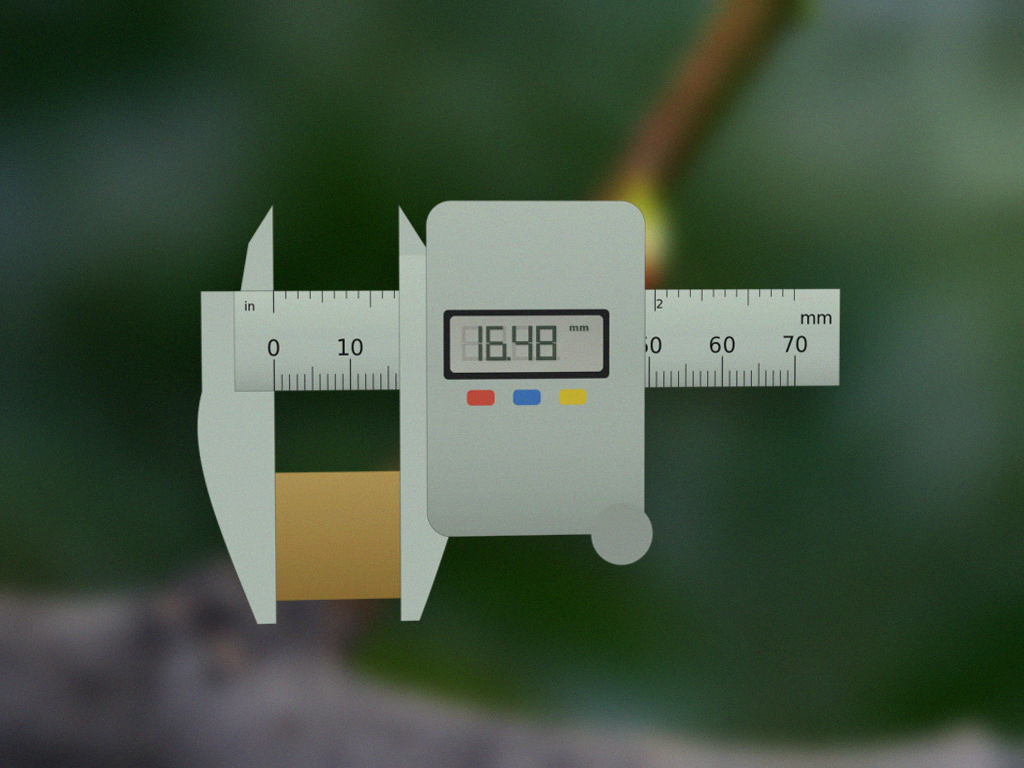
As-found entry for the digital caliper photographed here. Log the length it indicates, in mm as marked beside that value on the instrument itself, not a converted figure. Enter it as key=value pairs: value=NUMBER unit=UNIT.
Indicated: value=16.48 unit=mm
